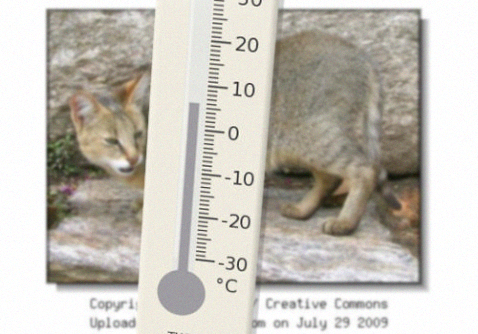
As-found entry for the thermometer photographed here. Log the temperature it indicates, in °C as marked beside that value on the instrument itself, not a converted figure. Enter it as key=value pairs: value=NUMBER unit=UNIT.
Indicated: value=6 unit=°C
